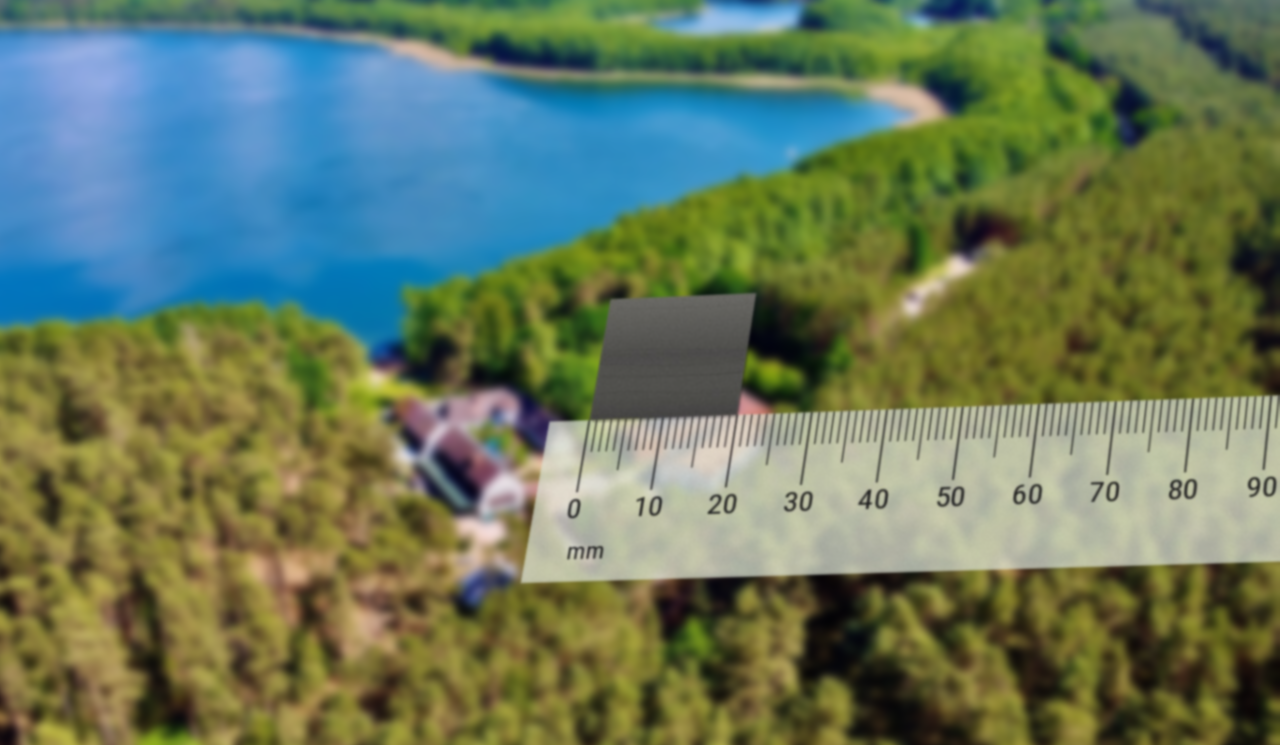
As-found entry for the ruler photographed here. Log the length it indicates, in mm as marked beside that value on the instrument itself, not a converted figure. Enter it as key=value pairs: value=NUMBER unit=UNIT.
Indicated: value=20 unit=mm
